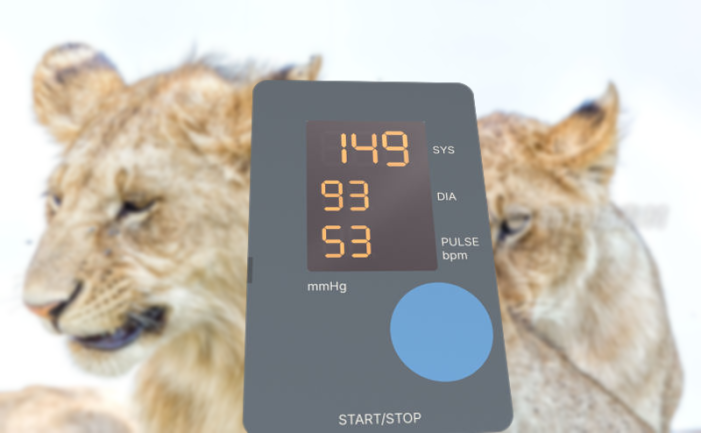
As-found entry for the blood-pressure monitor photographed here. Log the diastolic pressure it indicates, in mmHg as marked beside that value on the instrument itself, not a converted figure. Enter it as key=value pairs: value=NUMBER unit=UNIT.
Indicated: value=93 unit=mmHg
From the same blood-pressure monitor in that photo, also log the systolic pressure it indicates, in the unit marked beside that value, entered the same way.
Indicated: value=149 unit=mmHg
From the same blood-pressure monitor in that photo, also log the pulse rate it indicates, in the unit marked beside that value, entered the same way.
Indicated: value=53 unit=bpm
